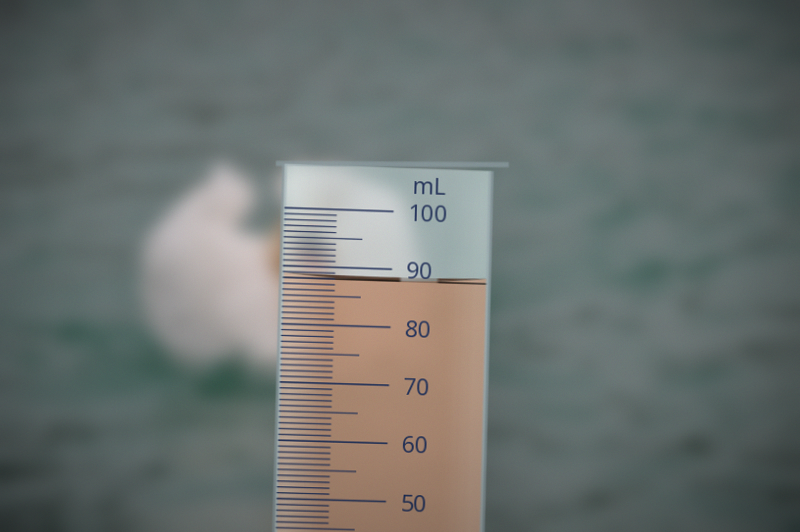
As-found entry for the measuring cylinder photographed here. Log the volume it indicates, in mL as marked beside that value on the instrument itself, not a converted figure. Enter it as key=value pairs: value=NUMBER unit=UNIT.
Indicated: value=88 unit=mL
